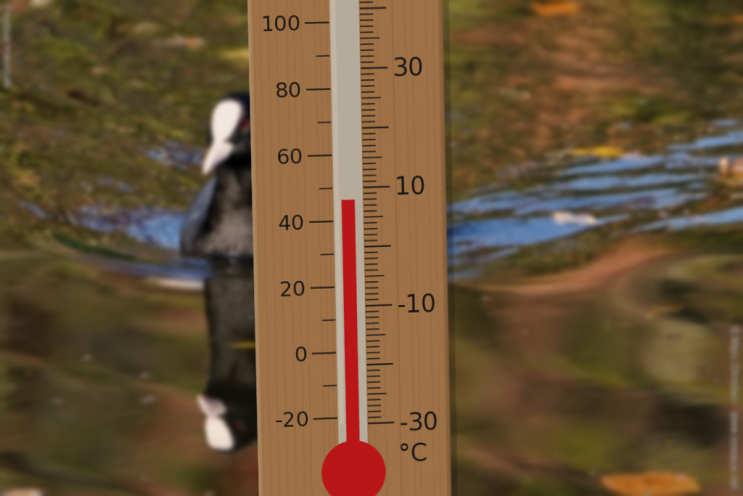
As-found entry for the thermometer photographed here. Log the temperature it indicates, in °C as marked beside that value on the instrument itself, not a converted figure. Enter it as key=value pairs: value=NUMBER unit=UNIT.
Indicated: value=8 unit=°C
